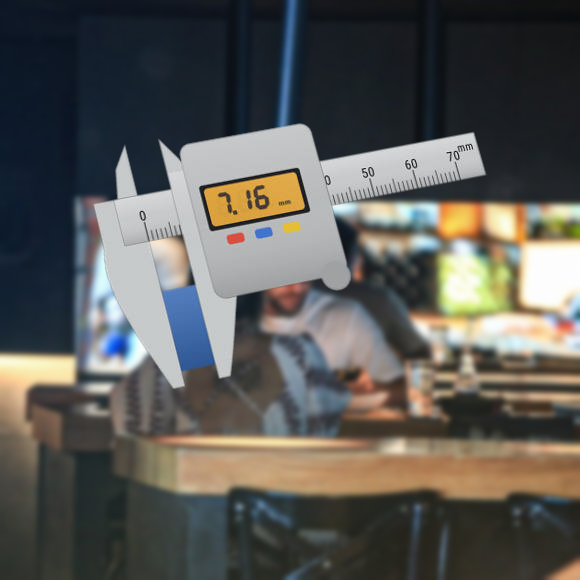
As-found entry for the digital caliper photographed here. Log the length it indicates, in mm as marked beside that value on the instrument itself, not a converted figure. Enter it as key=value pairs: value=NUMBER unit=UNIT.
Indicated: value=7.16 unit=mm
